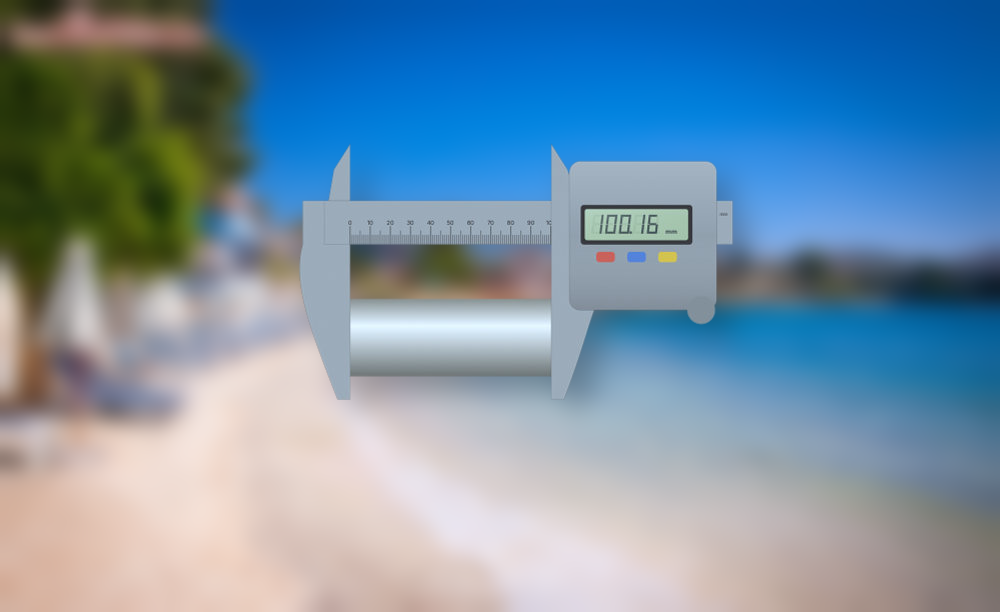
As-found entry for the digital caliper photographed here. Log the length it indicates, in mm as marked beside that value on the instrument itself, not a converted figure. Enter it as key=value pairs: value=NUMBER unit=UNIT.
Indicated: value=100.16 unit=mm
